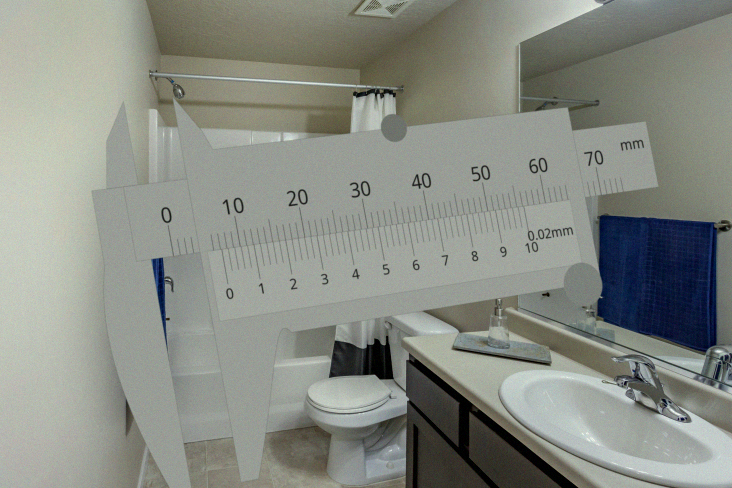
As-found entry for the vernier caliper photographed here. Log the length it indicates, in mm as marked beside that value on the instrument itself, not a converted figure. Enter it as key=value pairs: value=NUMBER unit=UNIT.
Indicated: value=7.2 unit=mm
